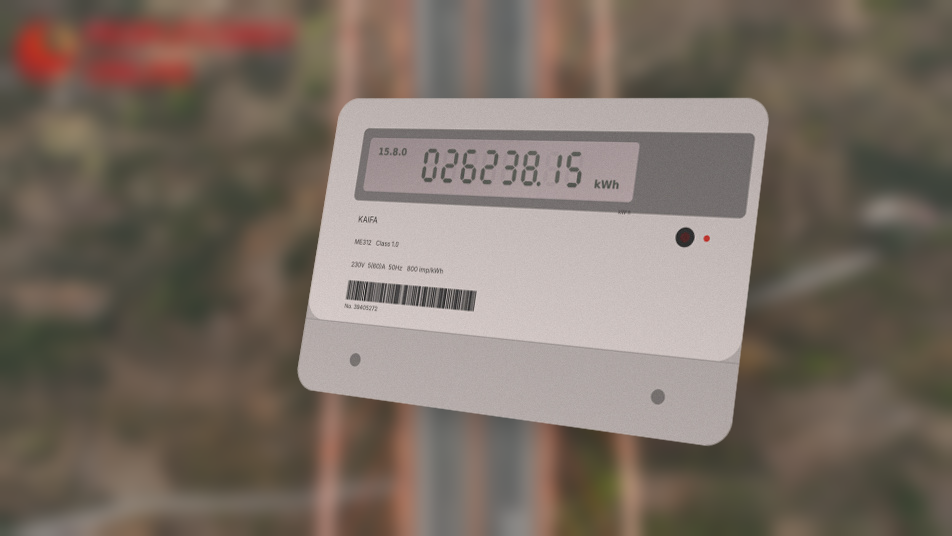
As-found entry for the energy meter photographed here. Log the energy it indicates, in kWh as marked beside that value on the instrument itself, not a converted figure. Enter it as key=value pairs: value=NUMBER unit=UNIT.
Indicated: value=26238.15 unit=kWh
